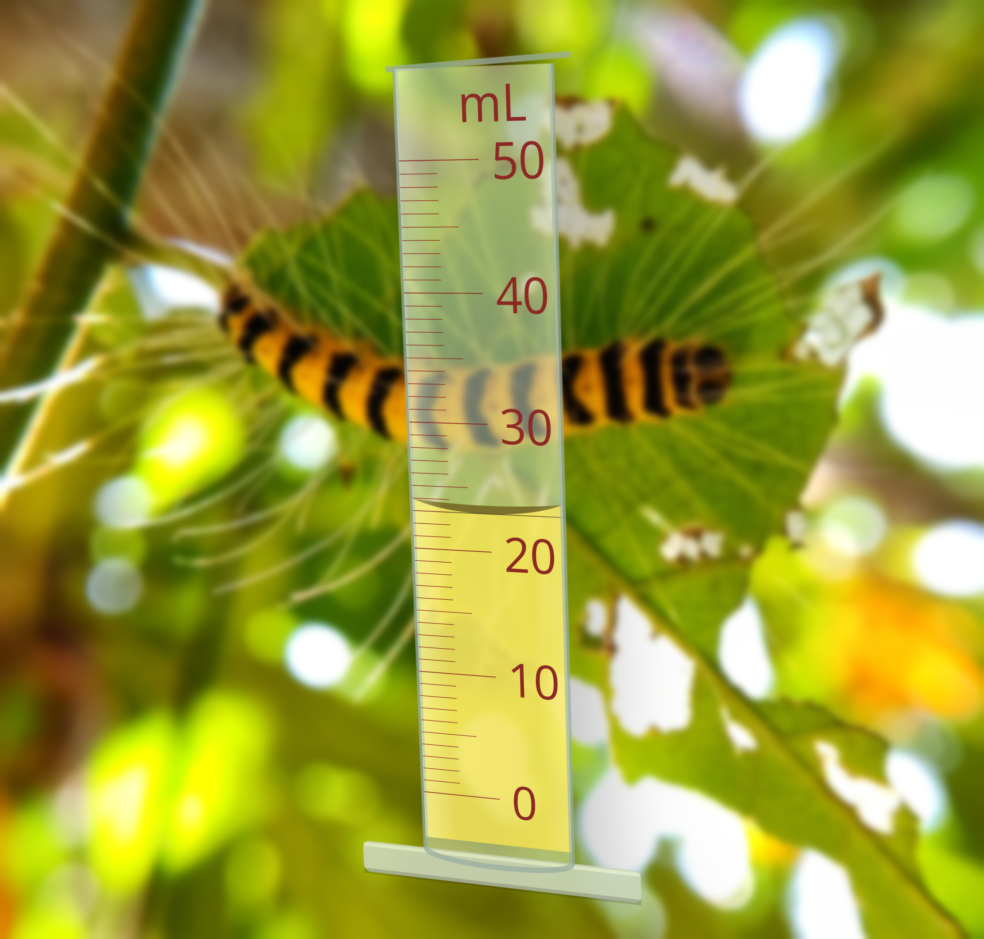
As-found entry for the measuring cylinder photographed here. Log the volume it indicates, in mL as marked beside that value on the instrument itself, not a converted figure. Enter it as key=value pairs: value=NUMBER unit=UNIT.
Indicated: value=23 unit=mL
